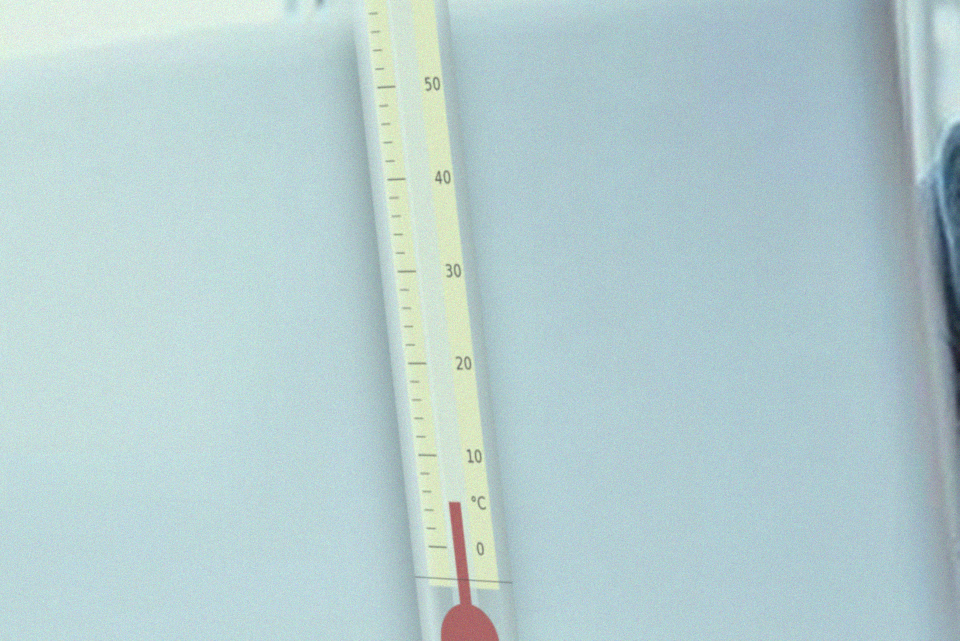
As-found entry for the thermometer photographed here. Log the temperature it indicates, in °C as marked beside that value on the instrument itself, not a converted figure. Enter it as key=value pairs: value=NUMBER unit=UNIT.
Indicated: value=5 unit=°C
